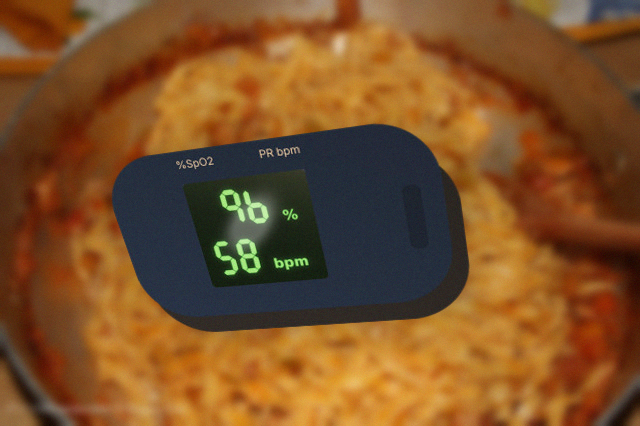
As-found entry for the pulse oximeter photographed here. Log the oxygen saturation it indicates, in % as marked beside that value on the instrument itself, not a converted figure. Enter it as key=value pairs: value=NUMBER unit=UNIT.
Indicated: value=96 unit=%
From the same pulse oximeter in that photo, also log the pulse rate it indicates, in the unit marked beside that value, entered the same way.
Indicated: value=58 unit=bpm
